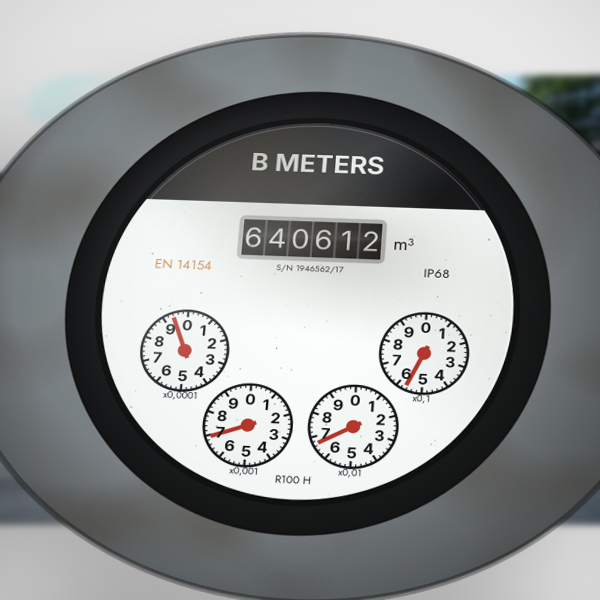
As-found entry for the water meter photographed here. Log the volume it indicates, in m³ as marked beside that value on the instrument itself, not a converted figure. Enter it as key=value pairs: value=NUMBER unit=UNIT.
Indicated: value=640612.5669 unit=m³
